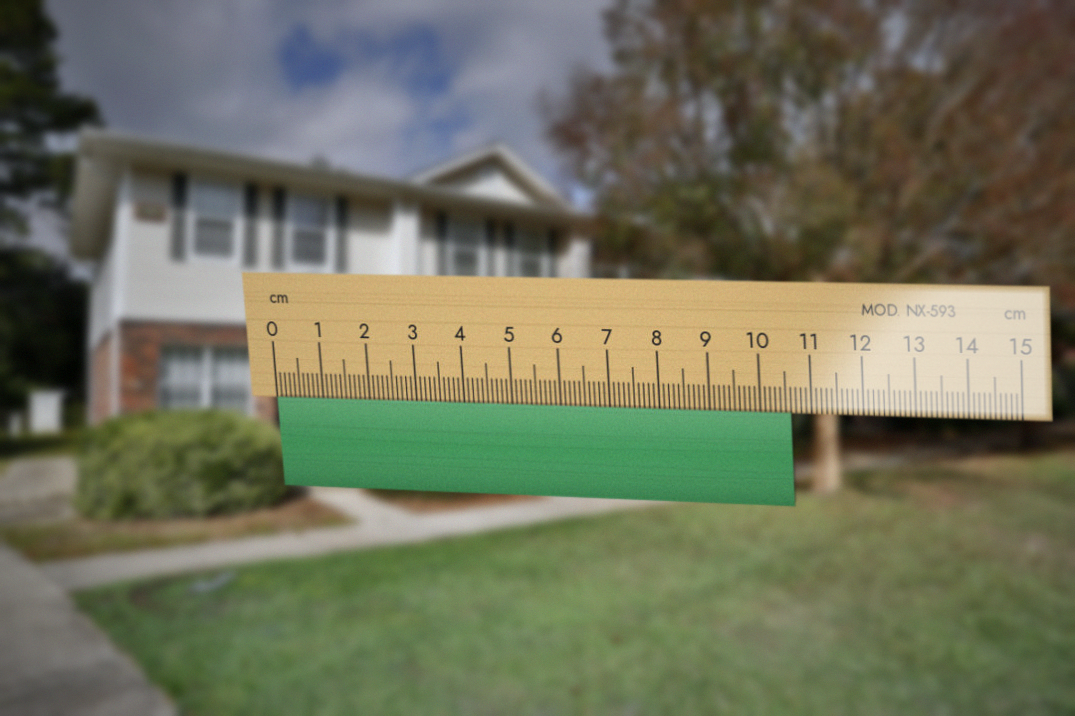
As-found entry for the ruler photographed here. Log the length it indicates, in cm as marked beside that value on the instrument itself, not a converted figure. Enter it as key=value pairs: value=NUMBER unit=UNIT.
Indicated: value=10.6 unit=cm
